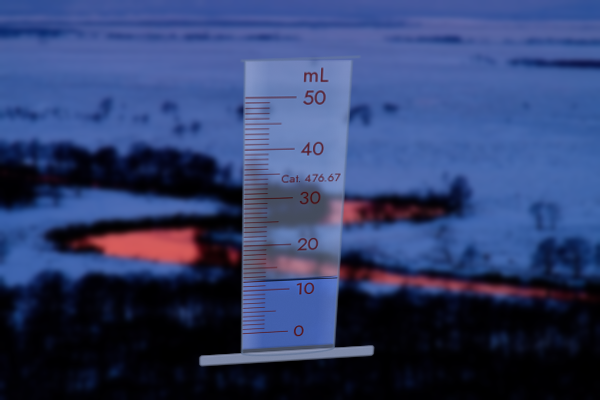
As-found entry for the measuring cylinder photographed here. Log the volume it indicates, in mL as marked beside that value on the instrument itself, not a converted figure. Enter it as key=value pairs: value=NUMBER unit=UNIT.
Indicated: value=12 unit=mL
